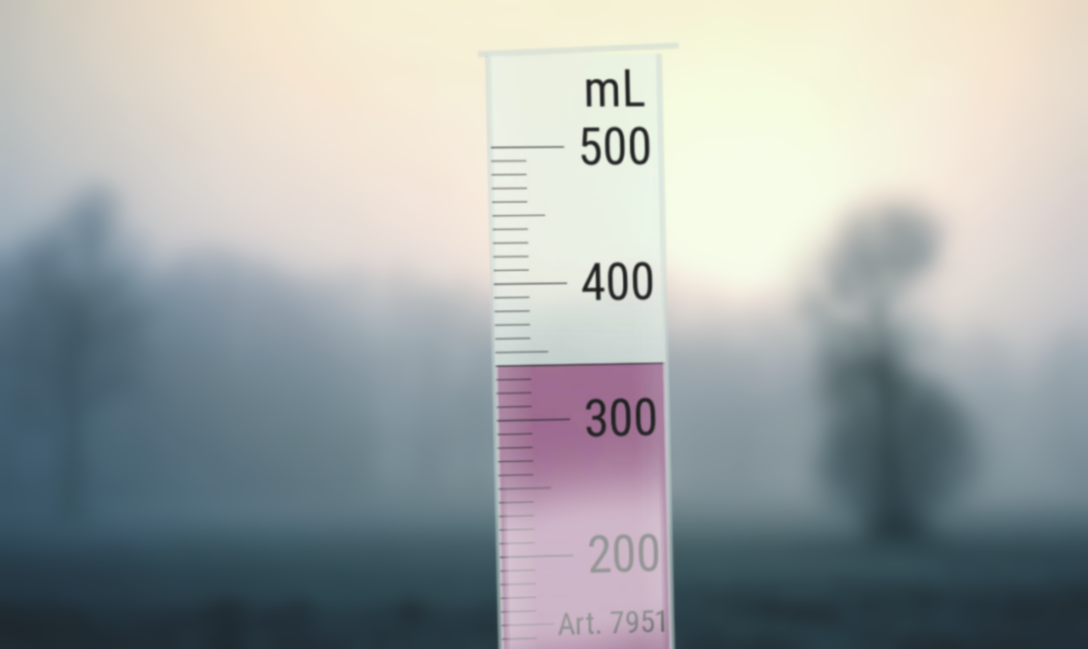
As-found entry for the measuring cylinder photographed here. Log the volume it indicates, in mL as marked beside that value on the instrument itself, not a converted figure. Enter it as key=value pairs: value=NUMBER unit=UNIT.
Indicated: value=340 unit=mL
